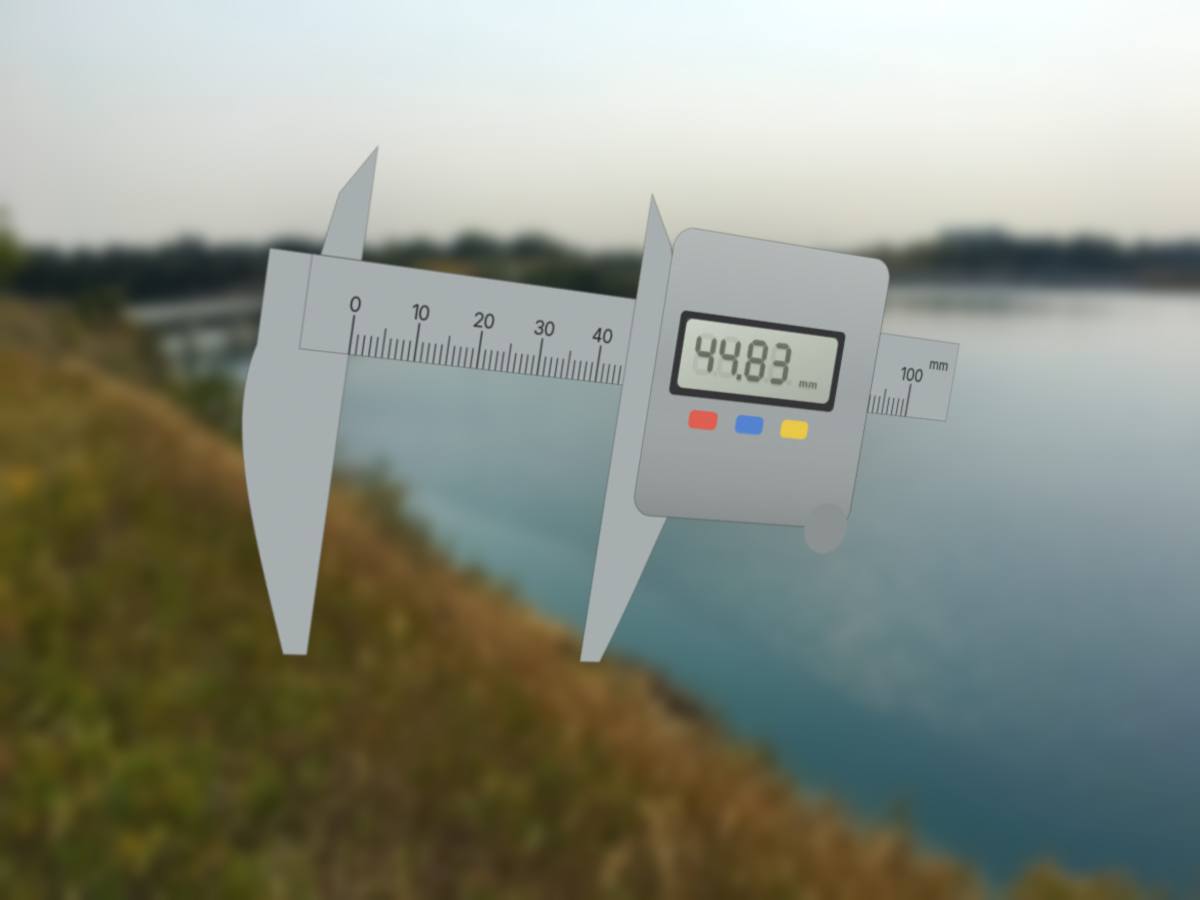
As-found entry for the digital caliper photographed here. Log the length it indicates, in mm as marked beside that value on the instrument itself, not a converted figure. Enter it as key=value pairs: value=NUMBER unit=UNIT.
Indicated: value=44.83 unit=mm
